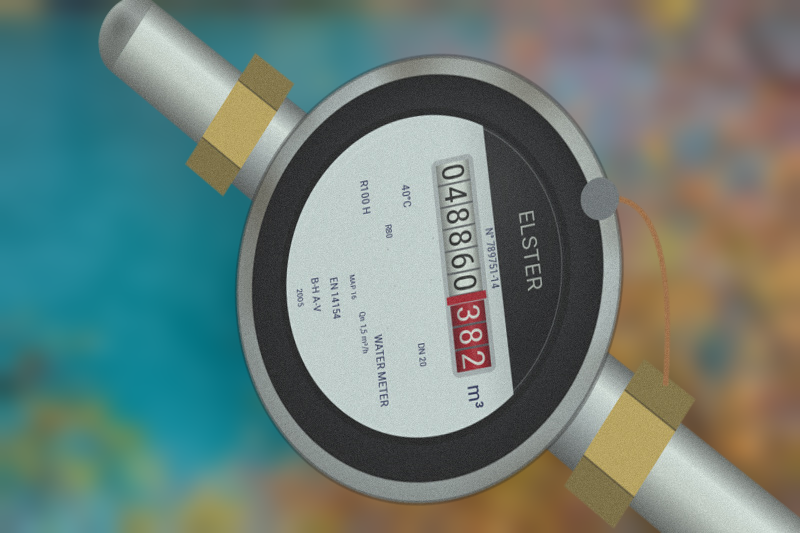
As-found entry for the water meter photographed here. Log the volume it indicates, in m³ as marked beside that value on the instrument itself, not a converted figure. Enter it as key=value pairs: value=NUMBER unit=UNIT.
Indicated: value=48860.382 unit=m³
